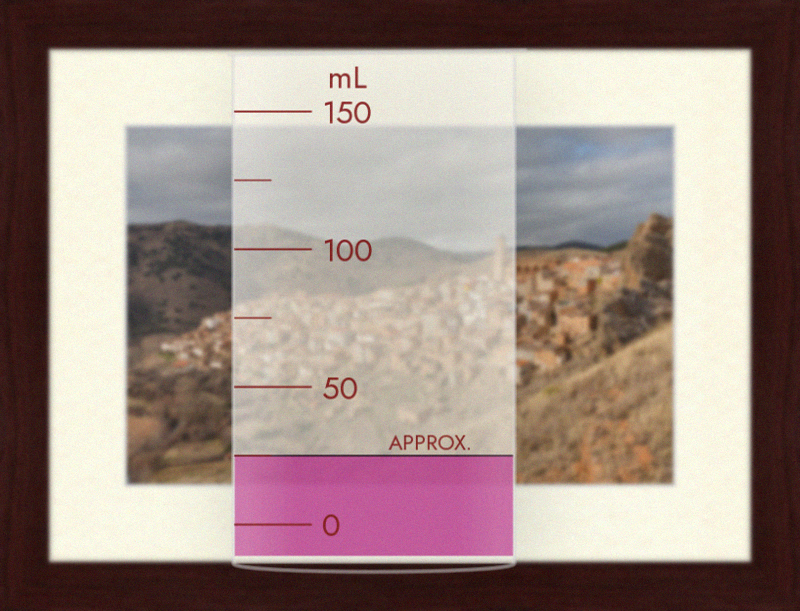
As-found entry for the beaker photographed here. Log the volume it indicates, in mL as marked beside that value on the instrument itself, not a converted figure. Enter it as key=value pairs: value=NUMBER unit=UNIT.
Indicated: value=25 unit=mL
